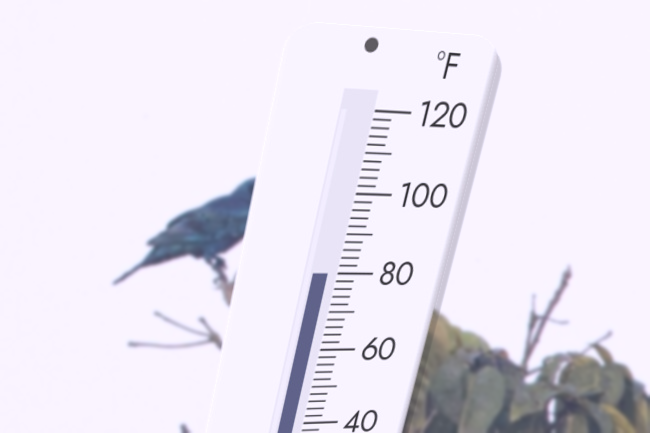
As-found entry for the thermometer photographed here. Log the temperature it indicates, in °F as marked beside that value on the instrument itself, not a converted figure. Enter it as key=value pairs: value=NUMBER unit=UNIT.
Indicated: value=80 unit=°F
